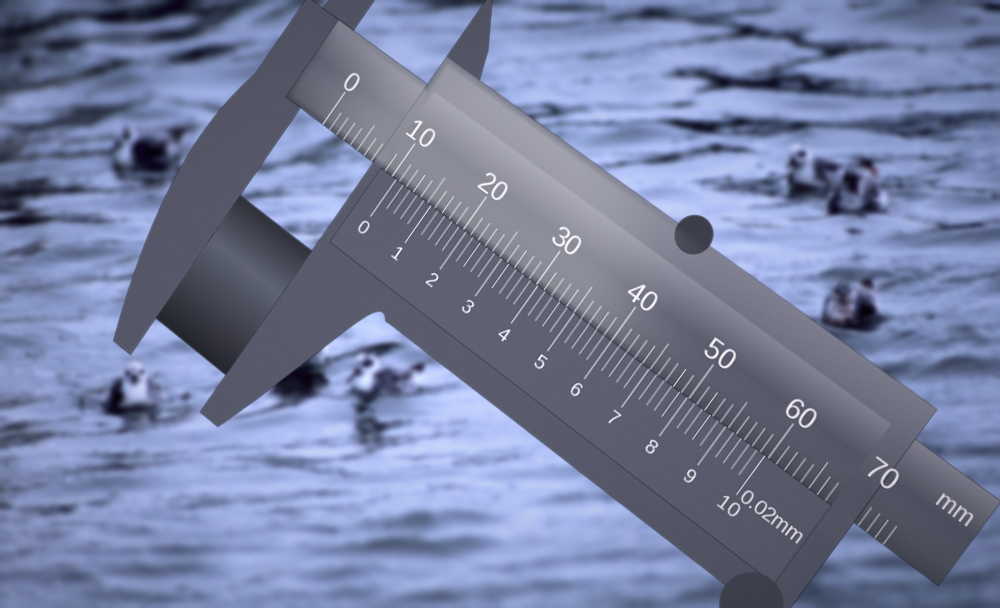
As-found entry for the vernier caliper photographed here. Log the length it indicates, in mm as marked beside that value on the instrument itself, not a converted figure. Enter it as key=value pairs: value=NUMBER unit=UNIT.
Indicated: value=10.6 unit=mm
